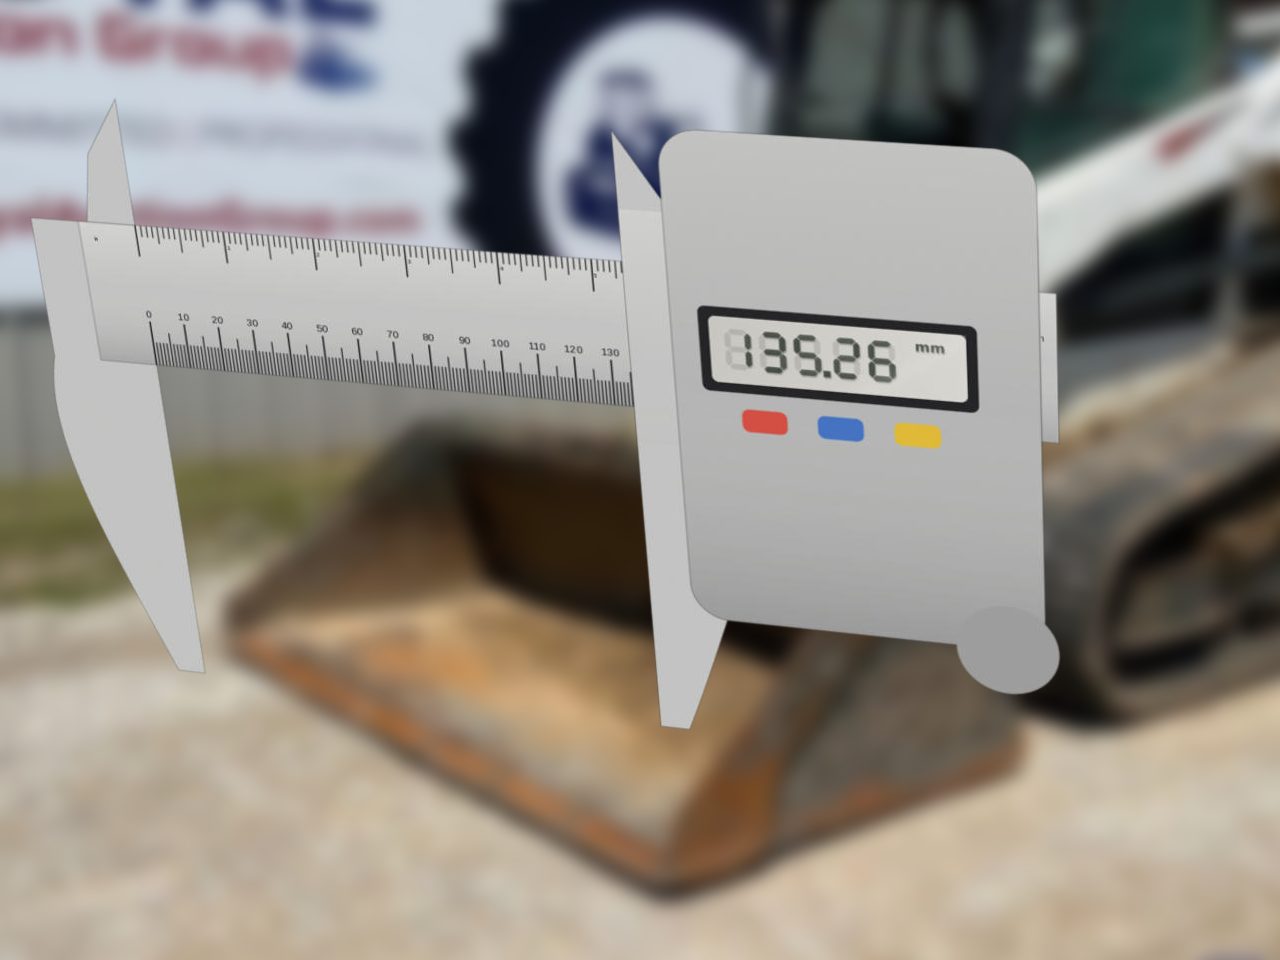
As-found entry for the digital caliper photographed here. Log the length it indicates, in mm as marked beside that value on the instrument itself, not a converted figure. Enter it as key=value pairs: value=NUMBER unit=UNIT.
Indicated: value=135.26 unit=mm
